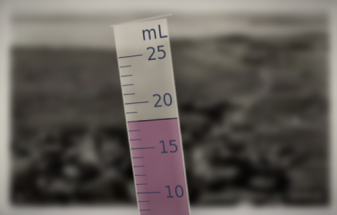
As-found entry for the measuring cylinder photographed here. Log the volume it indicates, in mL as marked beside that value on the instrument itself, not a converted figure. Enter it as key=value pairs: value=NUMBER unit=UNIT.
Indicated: value=18 unit=mL
